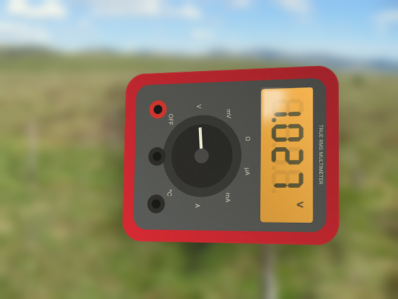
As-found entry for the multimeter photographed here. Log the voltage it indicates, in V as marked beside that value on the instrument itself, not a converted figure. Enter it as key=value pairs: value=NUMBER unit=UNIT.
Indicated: value=1.027 unit=V
